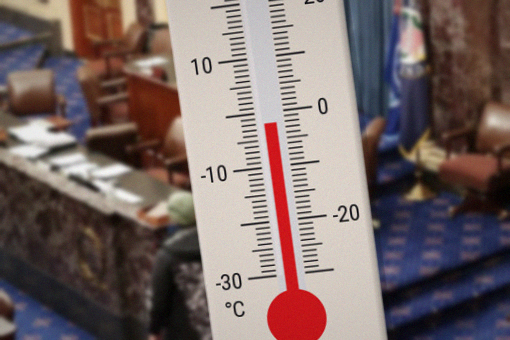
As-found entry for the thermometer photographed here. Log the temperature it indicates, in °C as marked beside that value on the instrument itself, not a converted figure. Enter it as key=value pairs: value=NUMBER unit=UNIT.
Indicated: value=-2 unit=°C
